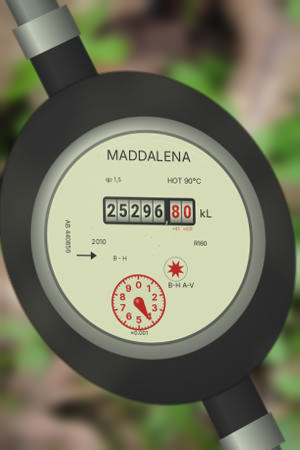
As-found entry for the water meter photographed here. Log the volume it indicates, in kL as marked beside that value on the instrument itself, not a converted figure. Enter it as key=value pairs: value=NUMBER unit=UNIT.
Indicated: value=25296.804 unit=kL
